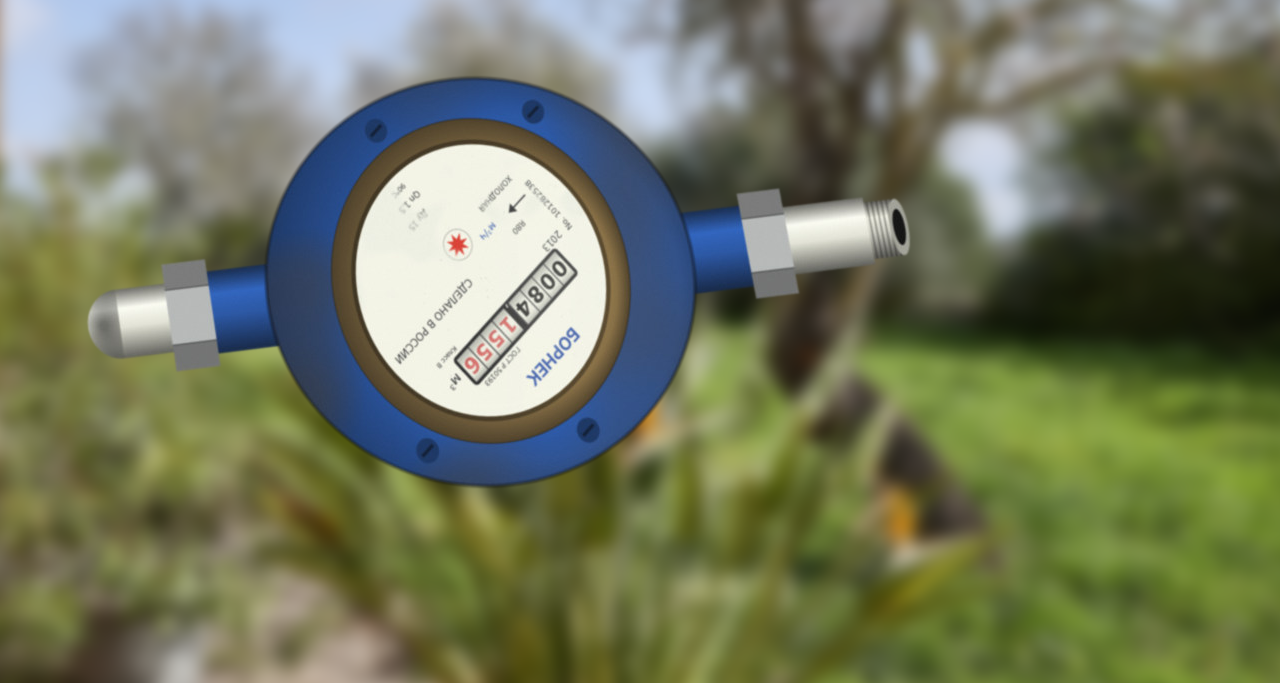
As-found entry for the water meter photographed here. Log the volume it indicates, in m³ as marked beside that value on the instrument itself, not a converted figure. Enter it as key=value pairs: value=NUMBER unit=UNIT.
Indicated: value=84.1556 unit=m³
